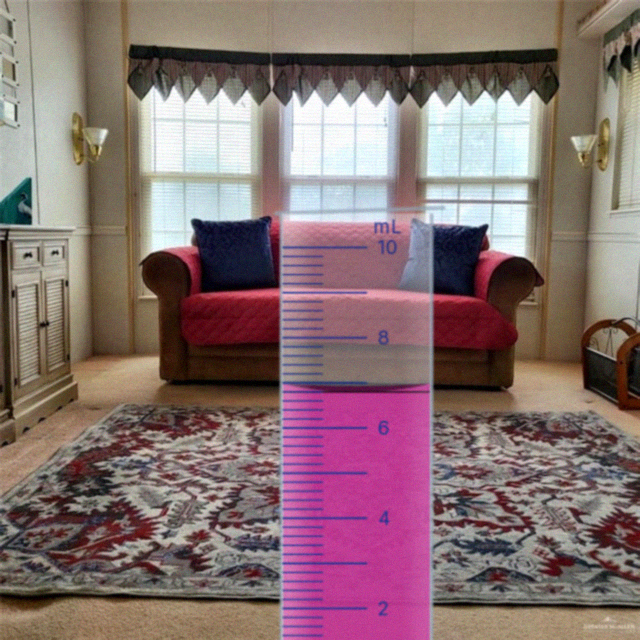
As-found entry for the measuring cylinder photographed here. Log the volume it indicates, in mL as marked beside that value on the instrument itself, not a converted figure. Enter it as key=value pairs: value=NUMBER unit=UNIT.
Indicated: value=6.8 unit=mL
